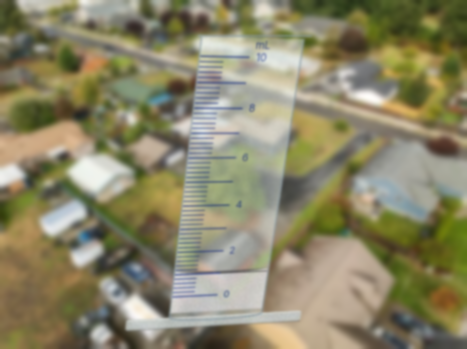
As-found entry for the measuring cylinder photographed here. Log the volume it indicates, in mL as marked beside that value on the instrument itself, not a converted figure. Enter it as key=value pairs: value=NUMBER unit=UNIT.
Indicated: value=1 unit=mL
